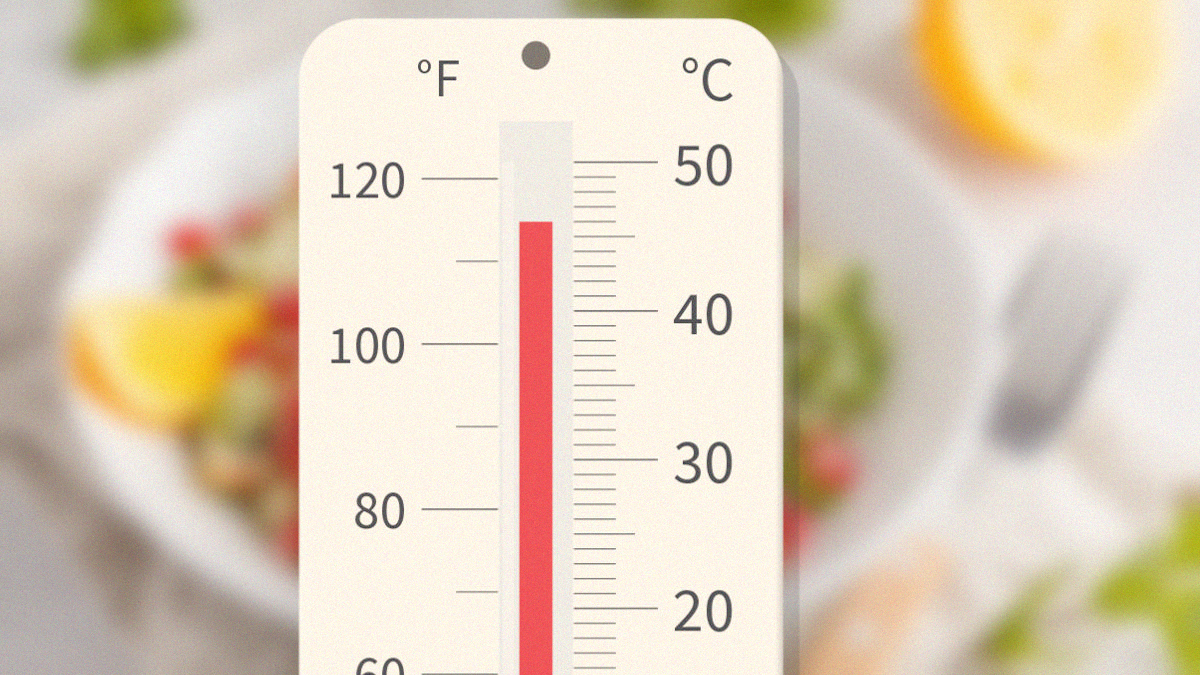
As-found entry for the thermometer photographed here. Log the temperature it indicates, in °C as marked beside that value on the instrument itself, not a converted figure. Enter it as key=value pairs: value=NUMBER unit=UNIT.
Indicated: value=46 unit=°C
